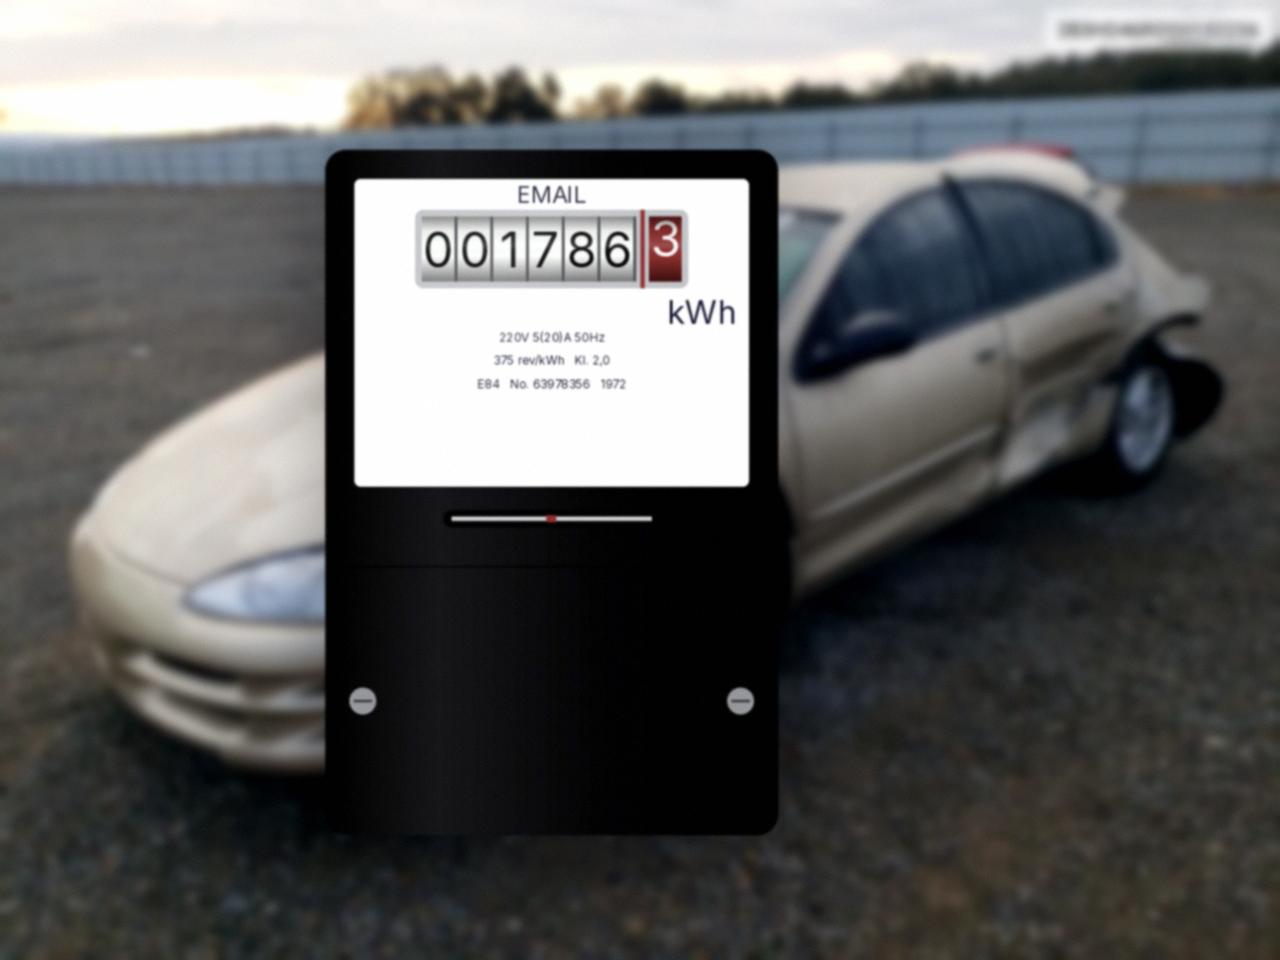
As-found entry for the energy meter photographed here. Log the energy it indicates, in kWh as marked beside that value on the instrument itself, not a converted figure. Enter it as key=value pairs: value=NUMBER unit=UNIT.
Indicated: value=1786.3 unit=kWh
